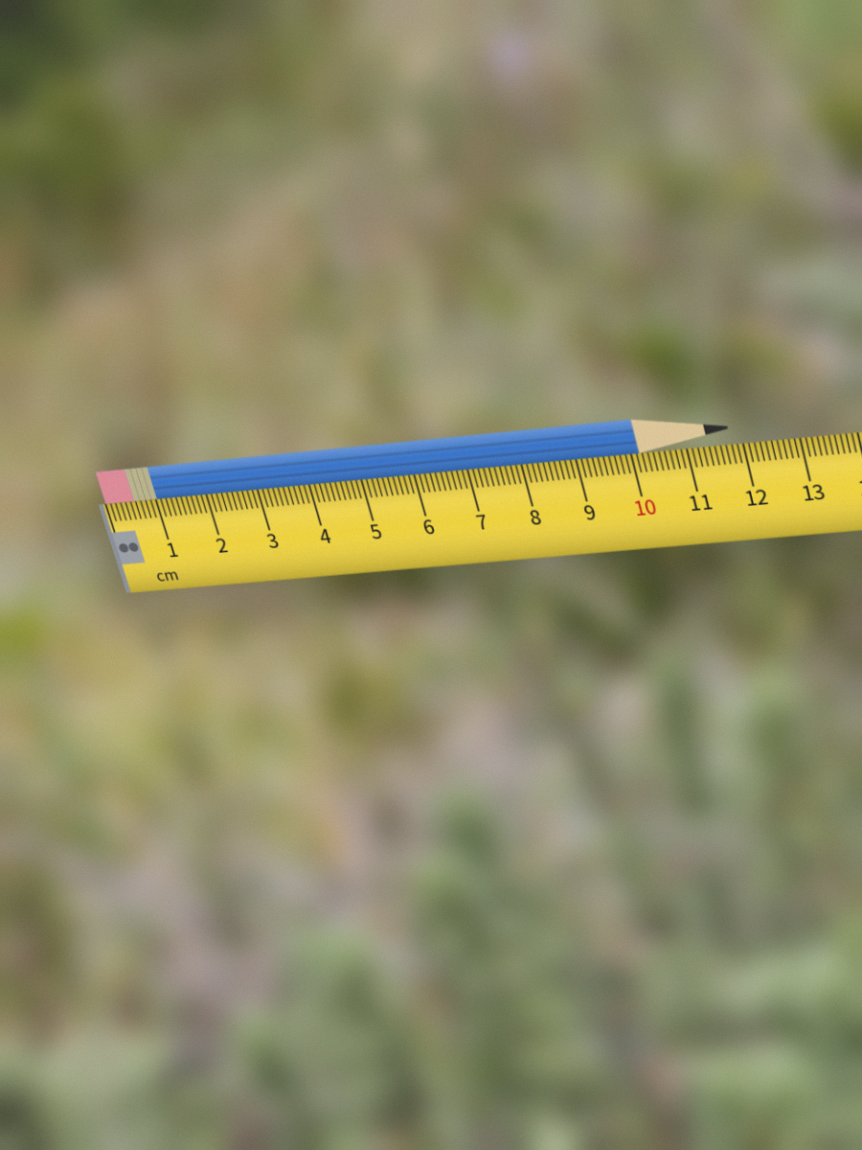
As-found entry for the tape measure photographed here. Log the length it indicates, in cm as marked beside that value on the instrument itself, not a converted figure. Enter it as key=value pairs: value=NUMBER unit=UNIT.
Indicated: value=11.8 unit=cm
